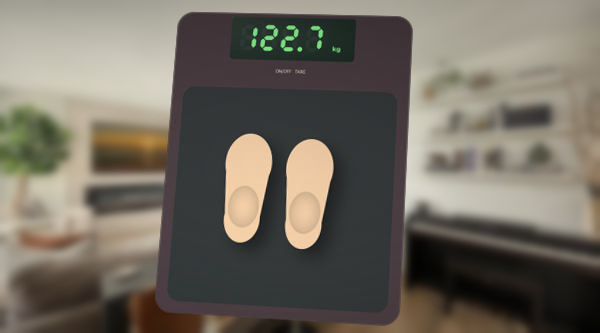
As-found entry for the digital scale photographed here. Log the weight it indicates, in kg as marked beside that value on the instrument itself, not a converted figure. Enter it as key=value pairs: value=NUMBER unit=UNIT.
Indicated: value=122.7 unit=kg
